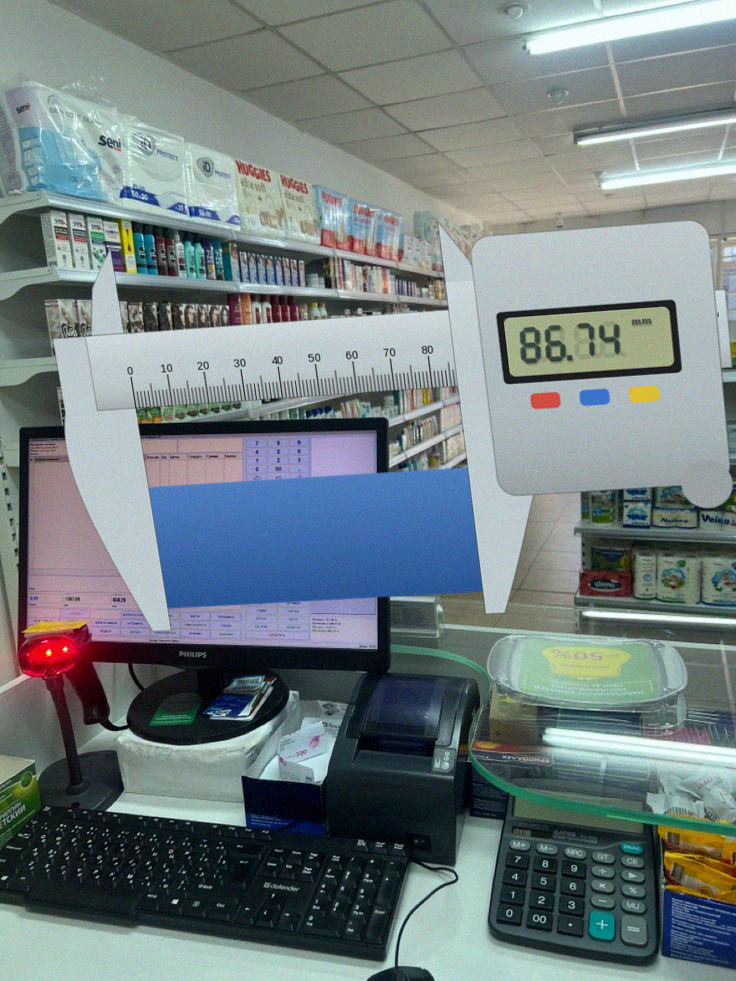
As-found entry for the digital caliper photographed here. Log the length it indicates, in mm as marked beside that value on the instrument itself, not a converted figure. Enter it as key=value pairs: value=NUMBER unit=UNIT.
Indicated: value=86.74 unit=mm
